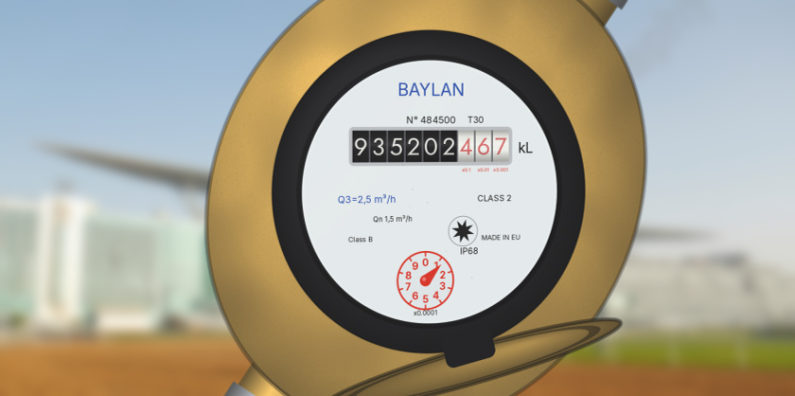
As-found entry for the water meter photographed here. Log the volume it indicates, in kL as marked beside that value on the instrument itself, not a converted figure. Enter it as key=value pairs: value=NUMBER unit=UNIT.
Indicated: value=935202.4671 unit=kL
